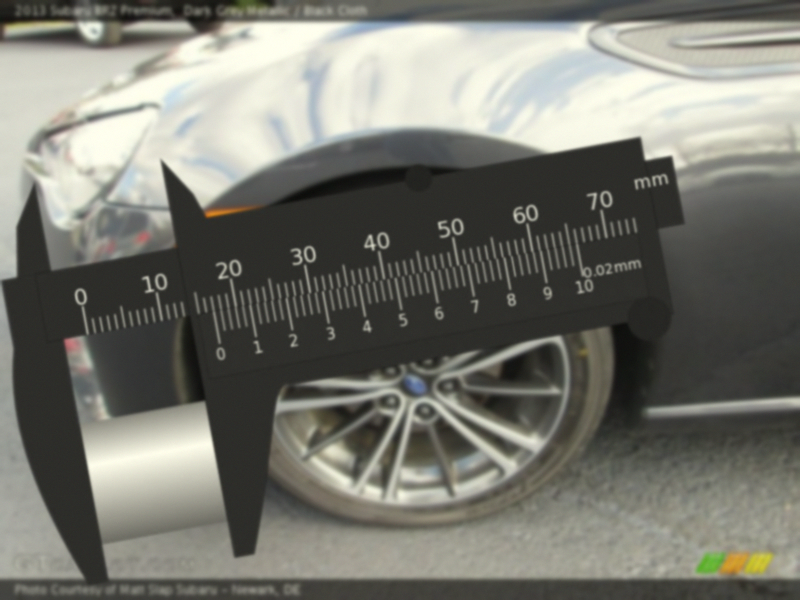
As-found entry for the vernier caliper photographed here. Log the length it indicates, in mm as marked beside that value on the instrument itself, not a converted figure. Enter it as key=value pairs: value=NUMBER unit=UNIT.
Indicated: value=17.0 unit=mm
